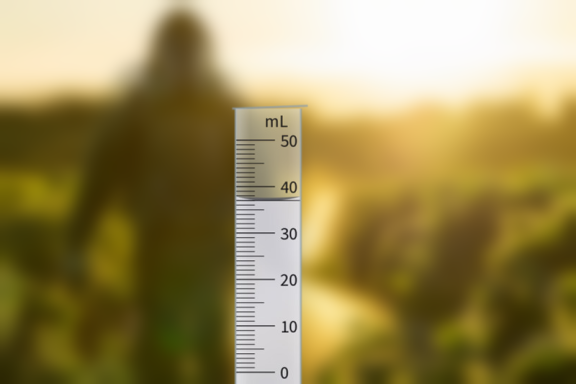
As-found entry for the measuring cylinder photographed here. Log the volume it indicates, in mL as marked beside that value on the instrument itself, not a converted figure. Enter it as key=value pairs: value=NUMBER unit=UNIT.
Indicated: value=37 unit=mL
